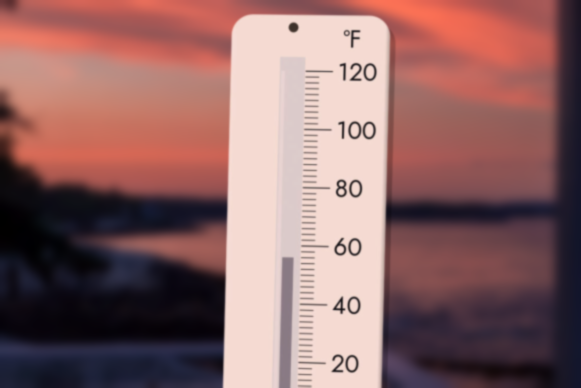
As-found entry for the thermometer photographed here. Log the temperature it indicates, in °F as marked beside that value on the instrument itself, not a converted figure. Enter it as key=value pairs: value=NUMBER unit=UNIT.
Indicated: value=56 unit=°F
